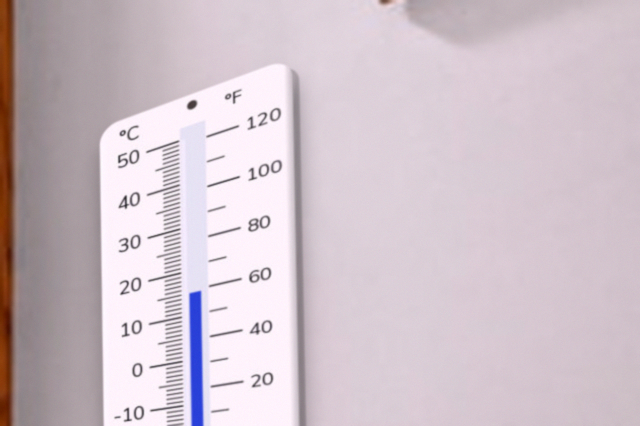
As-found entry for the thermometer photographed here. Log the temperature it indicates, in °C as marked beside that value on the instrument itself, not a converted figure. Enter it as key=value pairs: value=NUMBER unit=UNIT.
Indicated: value=15 unit=°C
